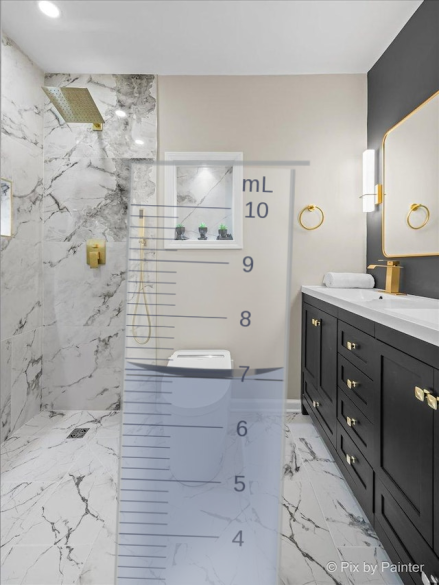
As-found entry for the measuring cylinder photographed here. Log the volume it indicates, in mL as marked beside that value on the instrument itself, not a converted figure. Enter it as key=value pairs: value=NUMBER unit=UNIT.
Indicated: value=6.9 unit=mL
